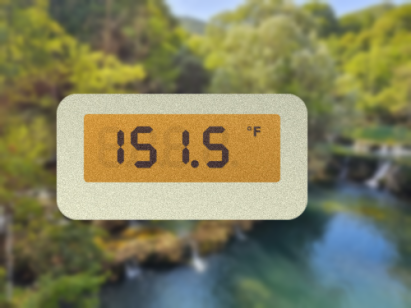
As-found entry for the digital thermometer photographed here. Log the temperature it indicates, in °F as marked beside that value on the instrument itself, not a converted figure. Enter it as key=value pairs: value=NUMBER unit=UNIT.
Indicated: value=151.5 unit=°F
